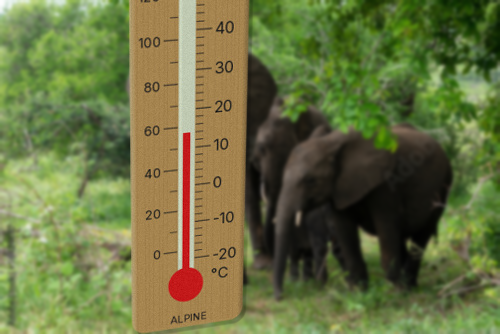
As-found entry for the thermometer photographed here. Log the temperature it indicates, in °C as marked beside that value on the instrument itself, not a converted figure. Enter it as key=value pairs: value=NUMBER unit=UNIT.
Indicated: value=14 unit=°C
